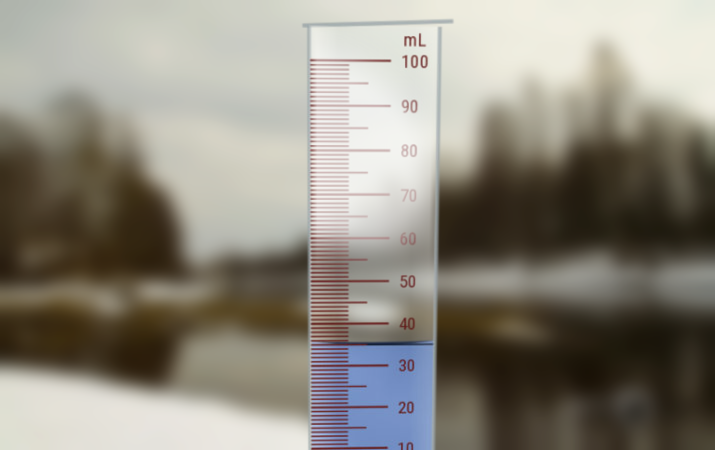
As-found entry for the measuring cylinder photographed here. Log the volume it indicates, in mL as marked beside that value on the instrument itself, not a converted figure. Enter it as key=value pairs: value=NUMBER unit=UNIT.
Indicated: value=35 unit=mL
